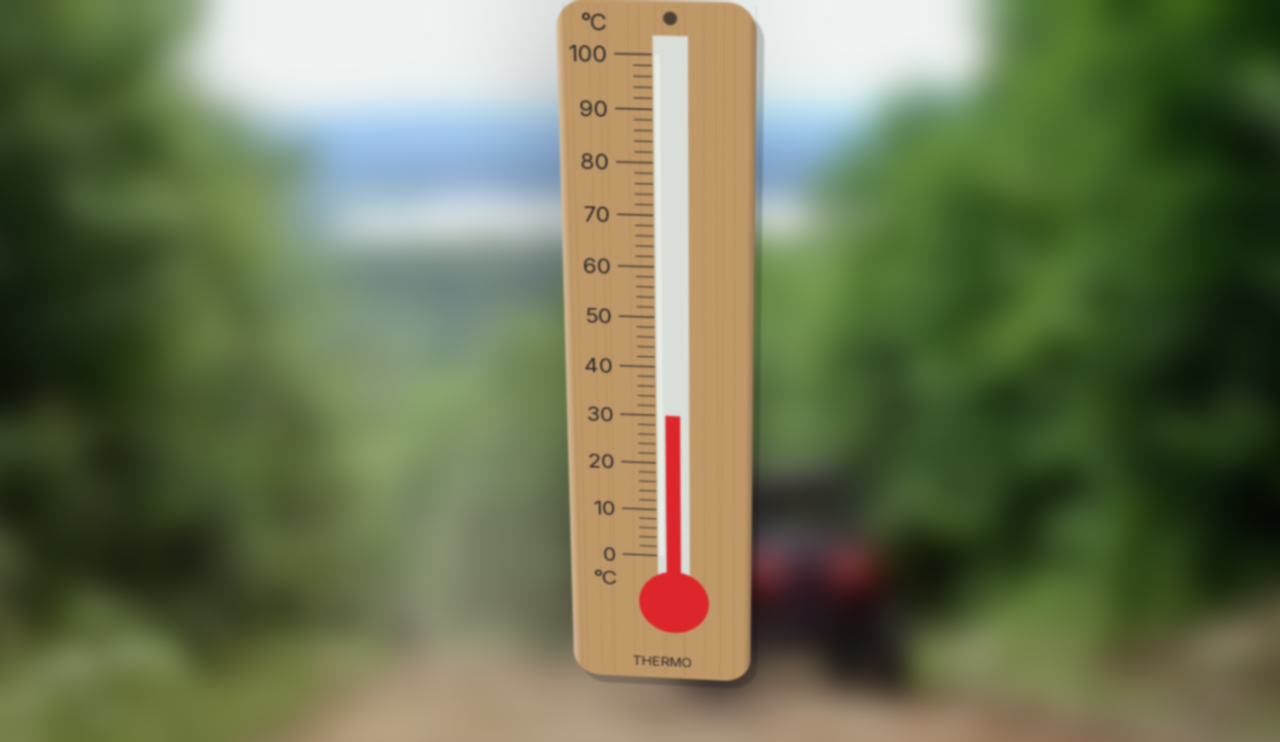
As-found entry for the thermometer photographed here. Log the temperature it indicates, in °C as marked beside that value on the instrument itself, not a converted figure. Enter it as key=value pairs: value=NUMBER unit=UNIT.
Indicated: value=30 unit=°C
